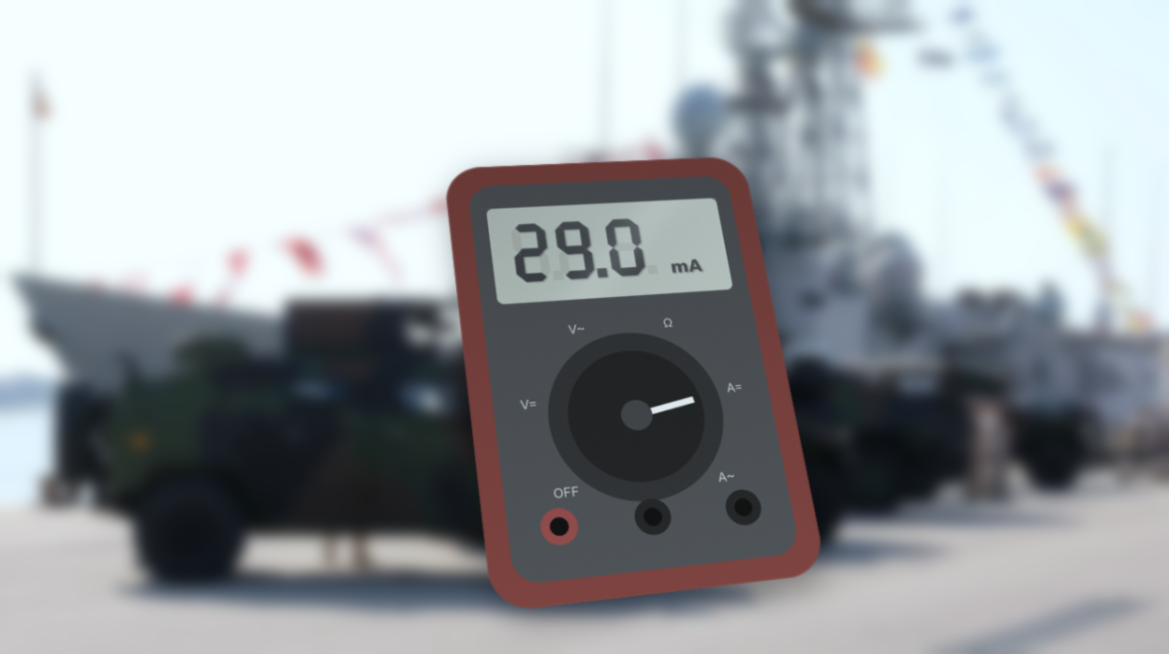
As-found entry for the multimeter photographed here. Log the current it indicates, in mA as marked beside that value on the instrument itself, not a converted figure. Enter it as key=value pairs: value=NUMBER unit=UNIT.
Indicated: value=29.0 unit=mA
